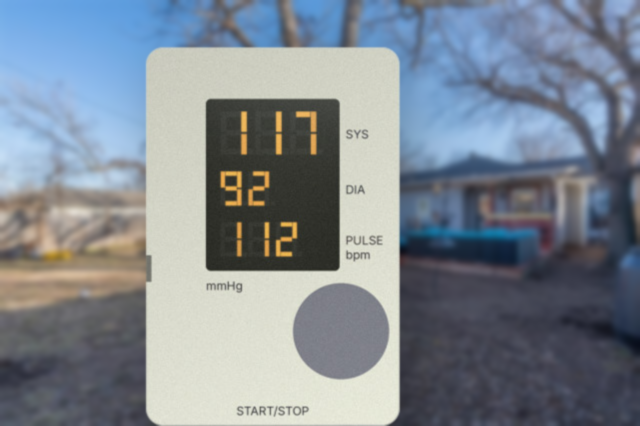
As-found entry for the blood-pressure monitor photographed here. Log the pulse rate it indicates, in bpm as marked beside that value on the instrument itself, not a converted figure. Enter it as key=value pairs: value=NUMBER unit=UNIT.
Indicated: value=112 unit=bpm
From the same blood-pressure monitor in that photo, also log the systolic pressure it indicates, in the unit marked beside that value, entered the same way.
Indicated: value=117 unit=mmHg
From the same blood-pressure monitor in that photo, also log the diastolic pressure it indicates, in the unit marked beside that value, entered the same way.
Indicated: value=92 unit=mmHg
